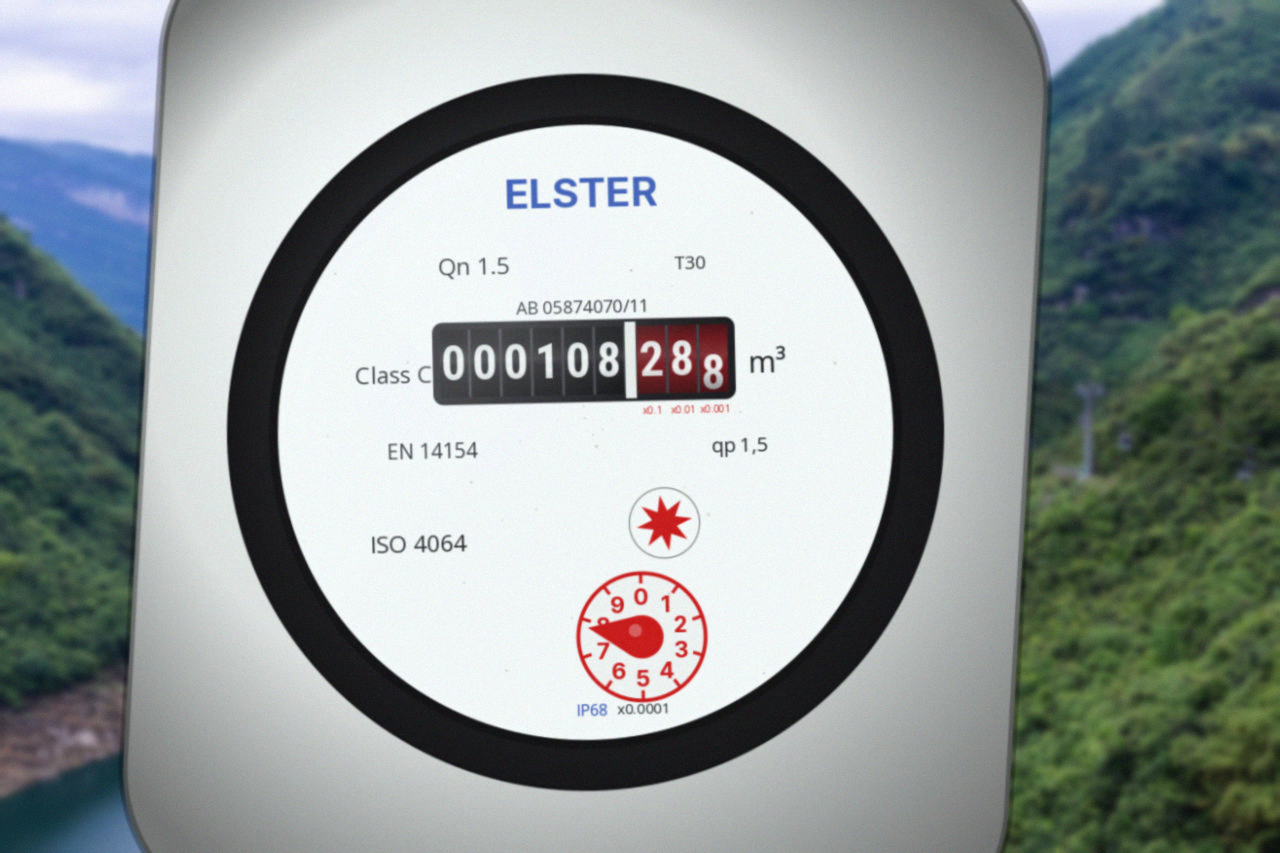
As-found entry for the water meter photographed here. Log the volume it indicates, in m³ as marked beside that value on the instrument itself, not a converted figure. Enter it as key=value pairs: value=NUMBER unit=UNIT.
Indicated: value=108.2877 unit=m³
